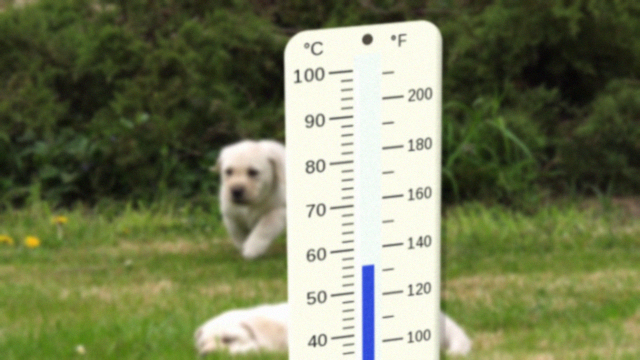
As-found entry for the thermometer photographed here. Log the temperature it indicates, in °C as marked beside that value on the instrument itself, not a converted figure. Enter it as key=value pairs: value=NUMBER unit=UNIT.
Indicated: value=56 unit=°C
